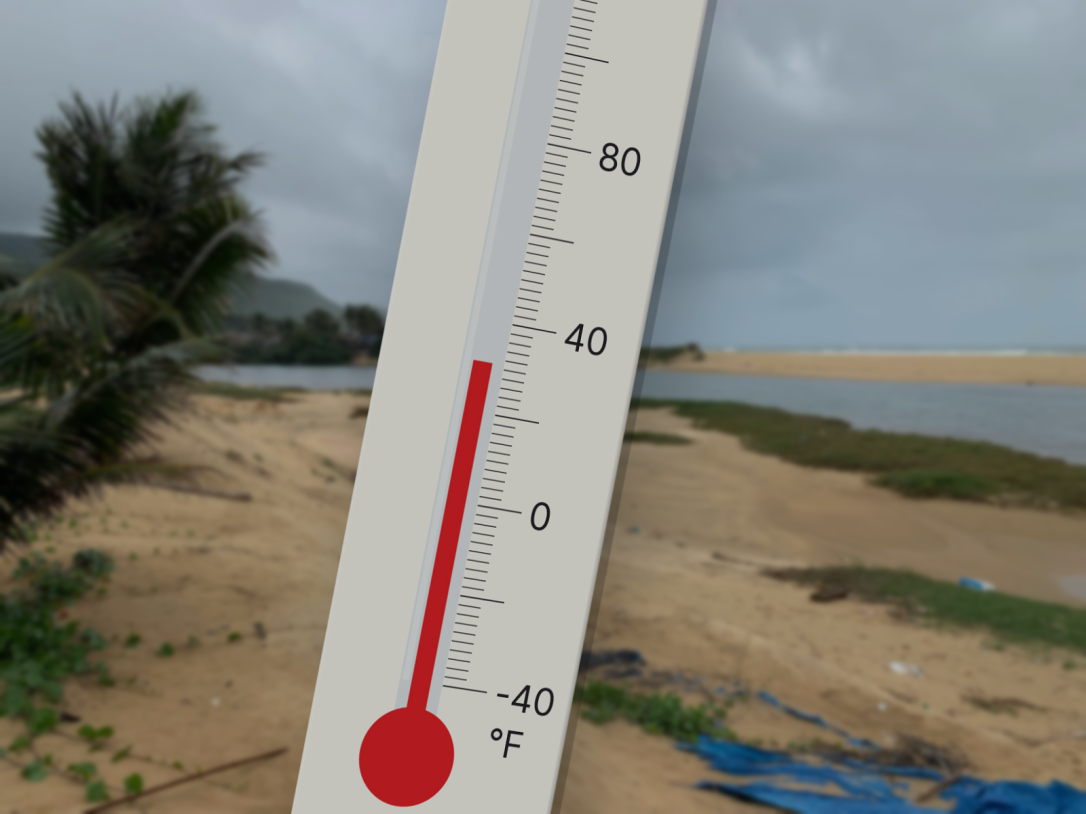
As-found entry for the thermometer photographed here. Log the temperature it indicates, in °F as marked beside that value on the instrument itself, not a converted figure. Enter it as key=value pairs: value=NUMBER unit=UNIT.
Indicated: value=31 unit=°F
